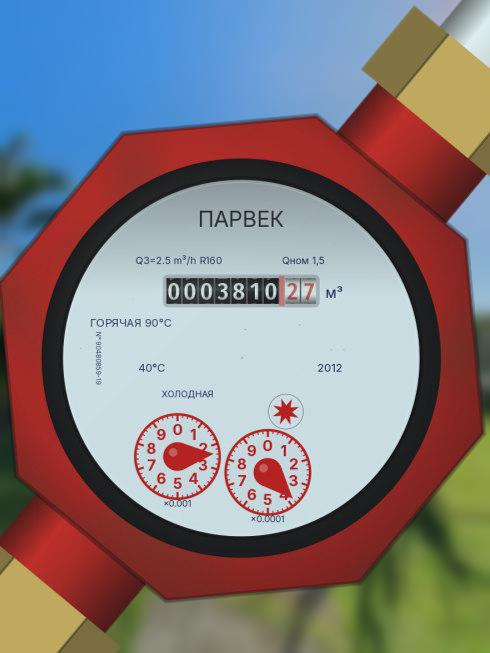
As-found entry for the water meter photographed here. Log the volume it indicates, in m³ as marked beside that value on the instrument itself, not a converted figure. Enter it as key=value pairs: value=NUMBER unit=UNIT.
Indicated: value=3810.2723 unit=m³
